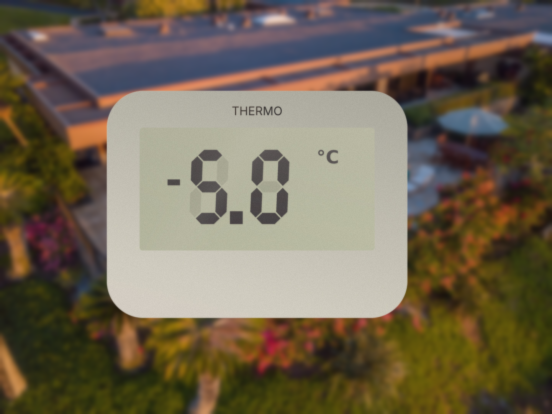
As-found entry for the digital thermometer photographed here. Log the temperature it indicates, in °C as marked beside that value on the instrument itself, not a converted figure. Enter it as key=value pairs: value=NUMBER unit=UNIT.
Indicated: value=-5.0 unit=°C
